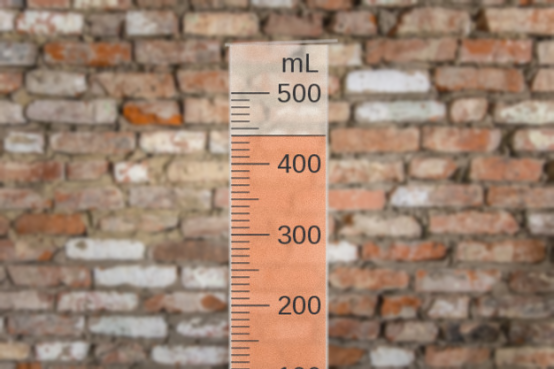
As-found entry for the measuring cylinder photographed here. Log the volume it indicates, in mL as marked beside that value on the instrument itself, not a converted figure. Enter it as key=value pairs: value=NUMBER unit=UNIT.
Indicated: value=440 unit=mL
